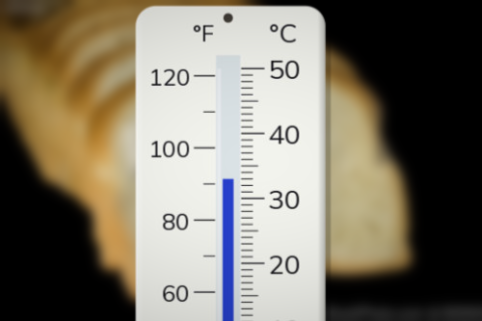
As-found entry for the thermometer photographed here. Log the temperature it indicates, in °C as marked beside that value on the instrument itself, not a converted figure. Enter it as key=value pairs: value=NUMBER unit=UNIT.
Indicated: value=33 unit=°C
